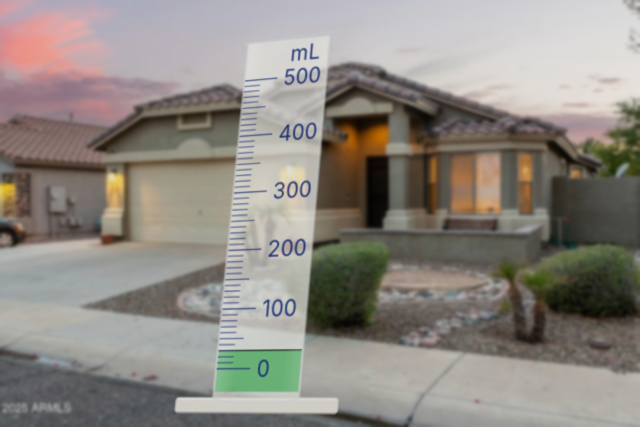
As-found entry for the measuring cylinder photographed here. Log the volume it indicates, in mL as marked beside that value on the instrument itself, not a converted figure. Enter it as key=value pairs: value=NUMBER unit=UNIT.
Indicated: value=30 unit=mL
